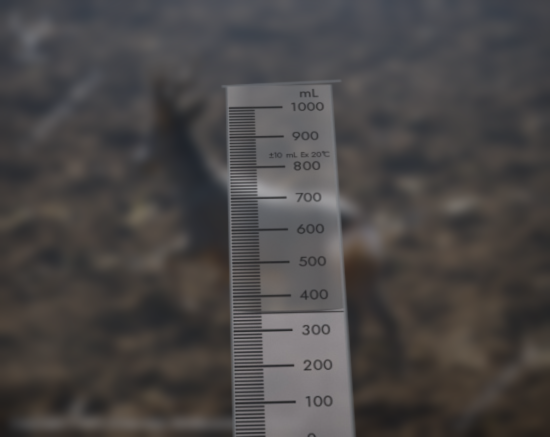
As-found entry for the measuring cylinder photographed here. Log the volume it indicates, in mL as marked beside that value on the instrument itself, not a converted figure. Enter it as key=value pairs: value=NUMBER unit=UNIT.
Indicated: value=350 unit=mL
